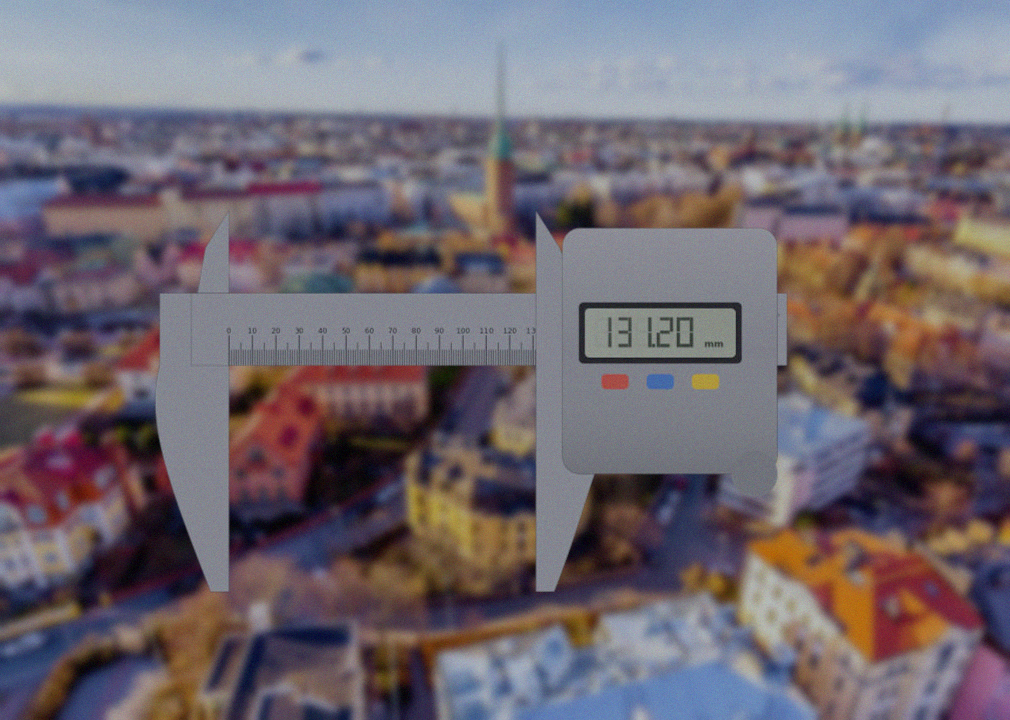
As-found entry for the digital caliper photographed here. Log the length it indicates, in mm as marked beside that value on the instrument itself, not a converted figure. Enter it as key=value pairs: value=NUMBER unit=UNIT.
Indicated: value=131.20 unit=mm
